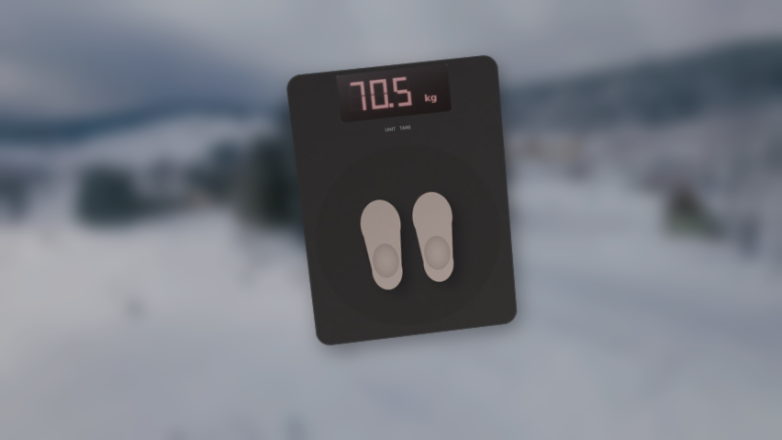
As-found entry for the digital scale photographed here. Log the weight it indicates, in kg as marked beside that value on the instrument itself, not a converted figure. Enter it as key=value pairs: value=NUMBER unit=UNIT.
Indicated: value=70.5 unit=kg
